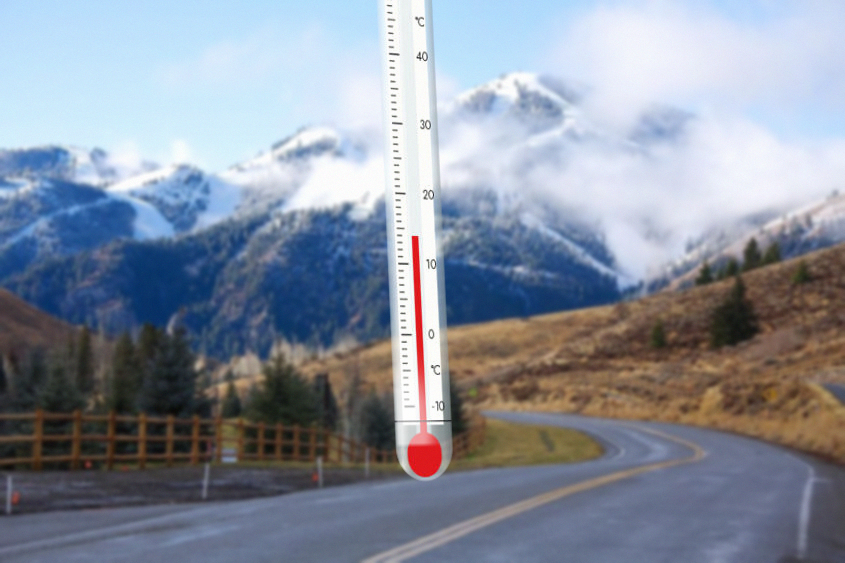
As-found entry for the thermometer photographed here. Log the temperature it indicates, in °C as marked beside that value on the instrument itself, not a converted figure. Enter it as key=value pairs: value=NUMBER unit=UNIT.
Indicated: value=14 unit=°C
